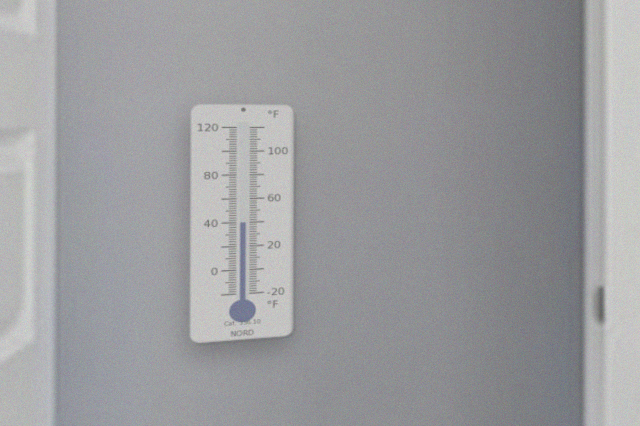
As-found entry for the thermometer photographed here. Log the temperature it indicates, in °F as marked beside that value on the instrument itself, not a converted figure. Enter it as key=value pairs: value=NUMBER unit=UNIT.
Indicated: value=40 unit=°F
